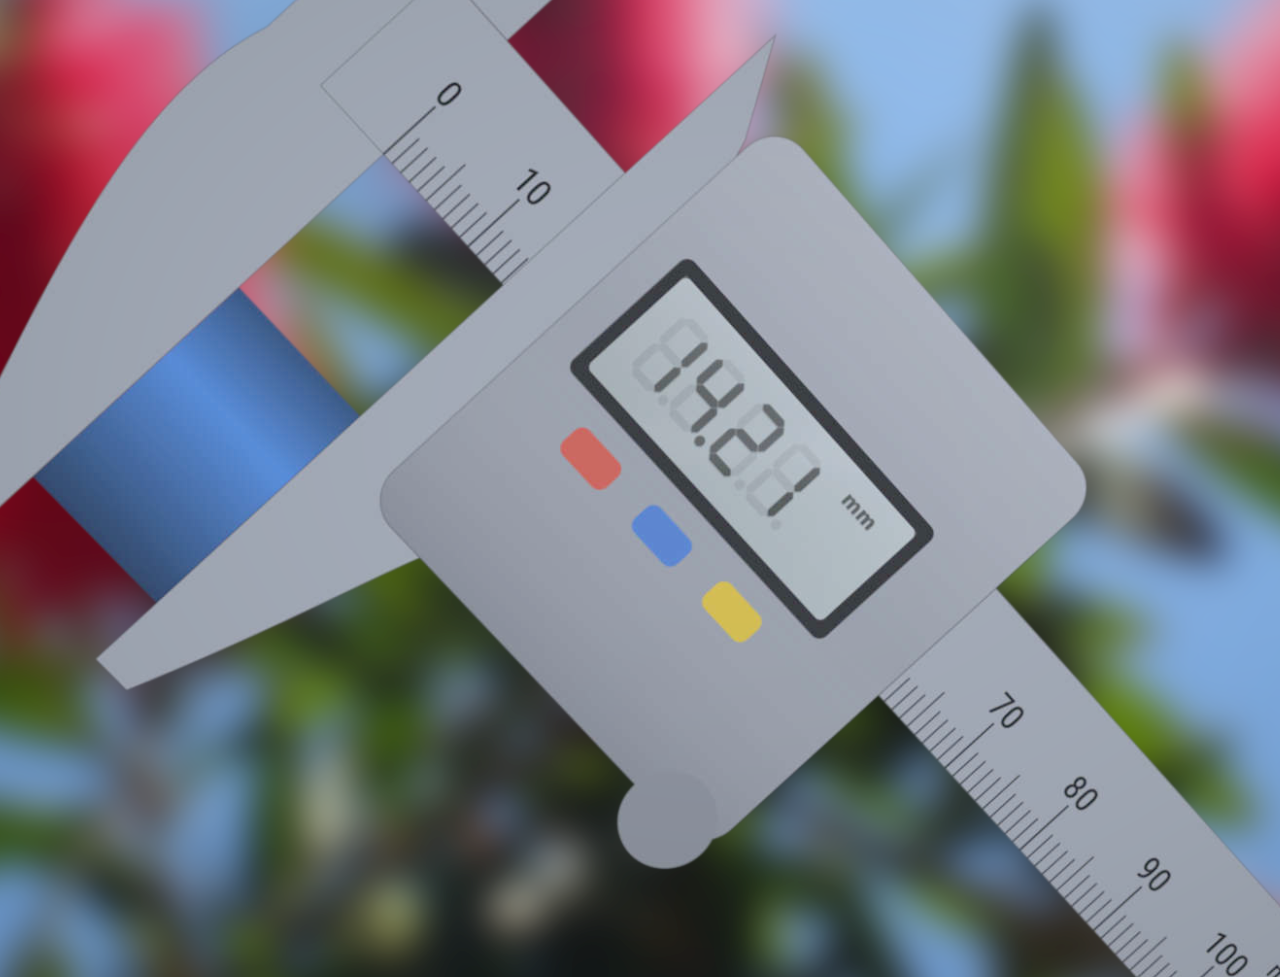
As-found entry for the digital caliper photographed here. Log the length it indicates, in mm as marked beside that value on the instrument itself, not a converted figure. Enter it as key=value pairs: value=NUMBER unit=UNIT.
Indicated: value=14.21 unit=mm
